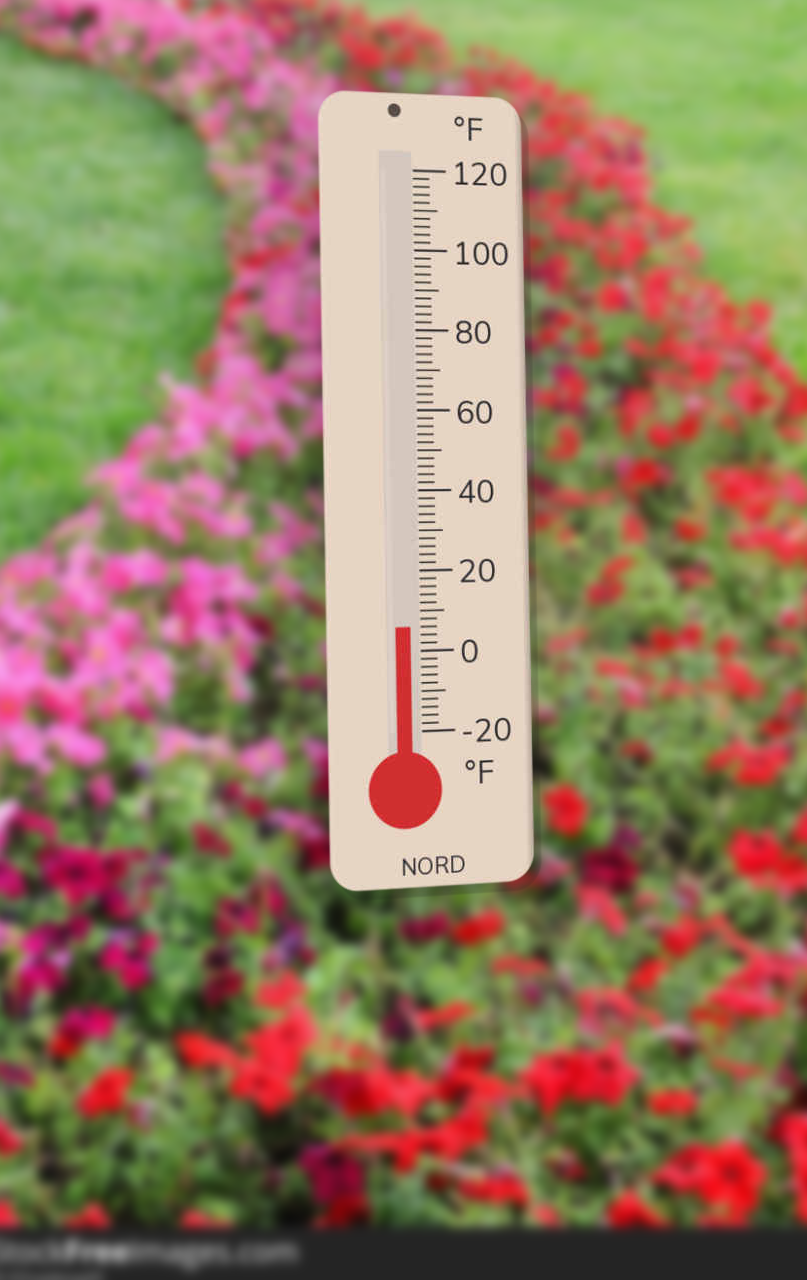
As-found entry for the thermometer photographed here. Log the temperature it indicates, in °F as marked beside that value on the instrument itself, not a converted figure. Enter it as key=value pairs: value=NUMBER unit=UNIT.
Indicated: value=6 unit=°F
